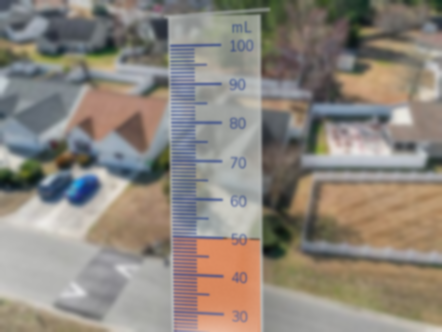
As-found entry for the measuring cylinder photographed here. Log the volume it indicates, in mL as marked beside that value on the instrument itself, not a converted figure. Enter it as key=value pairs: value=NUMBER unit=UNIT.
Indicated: value=50 unit=mL
